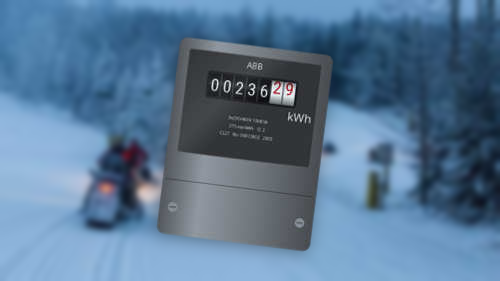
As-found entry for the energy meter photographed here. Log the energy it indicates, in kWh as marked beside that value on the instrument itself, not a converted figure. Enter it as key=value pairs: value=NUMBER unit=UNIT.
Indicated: value=236.29 unit=kWh
